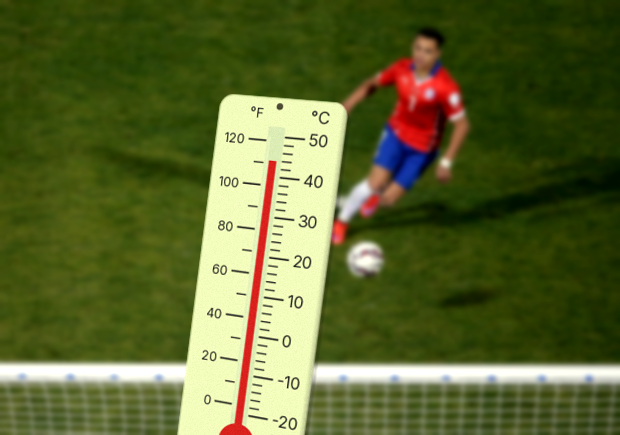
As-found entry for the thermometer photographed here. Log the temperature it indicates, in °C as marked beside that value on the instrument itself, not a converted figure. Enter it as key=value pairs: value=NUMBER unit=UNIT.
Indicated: value=44 unit=°C
